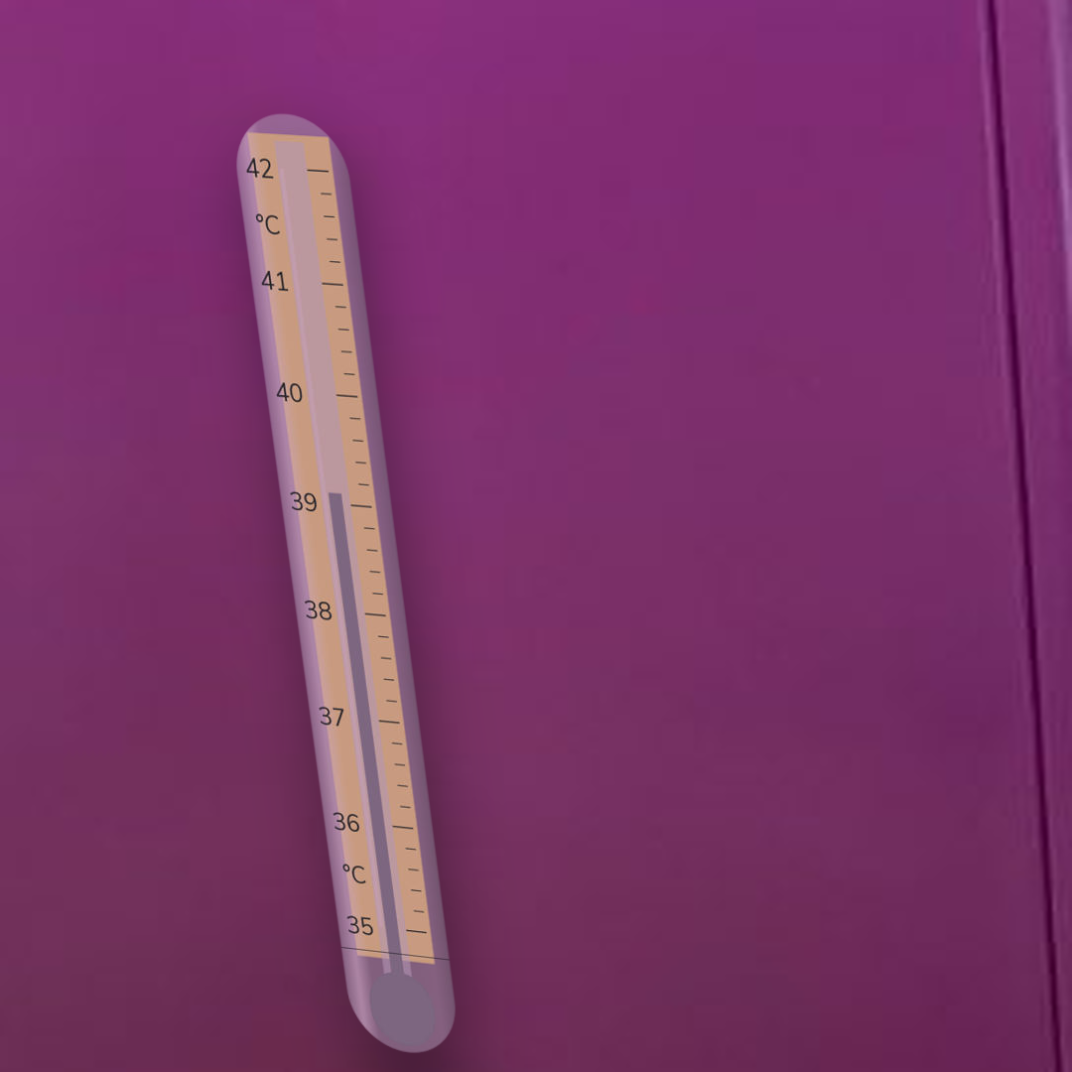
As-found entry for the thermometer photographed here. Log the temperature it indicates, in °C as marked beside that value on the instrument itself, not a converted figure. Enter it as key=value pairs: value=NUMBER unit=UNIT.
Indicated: value=39.1 unit=°C
